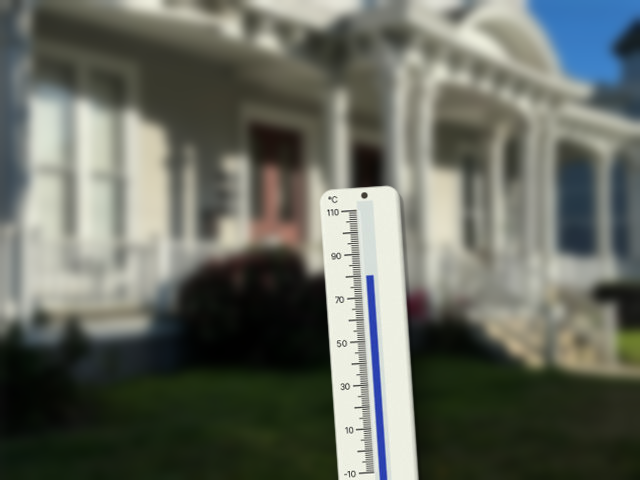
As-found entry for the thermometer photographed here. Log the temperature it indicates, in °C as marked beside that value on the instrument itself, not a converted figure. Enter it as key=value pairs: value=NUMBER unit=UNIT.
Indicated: value=80 unit=°C
